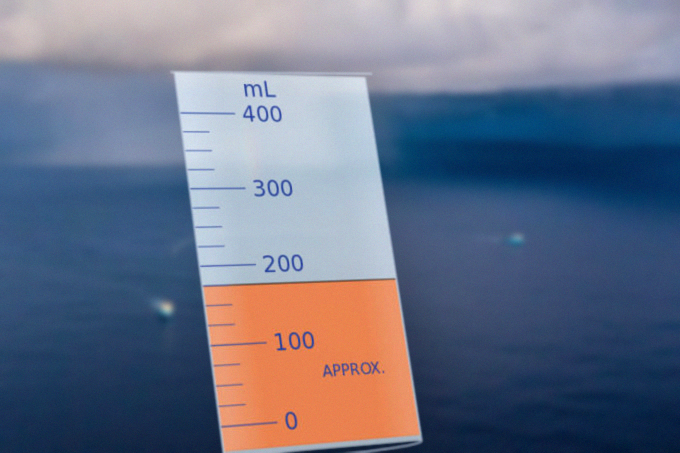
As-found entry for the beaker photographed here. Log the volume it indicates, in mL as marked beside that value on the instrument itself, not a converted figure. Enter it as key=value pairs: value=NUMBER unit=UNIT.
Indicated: value=175 unit=mL
